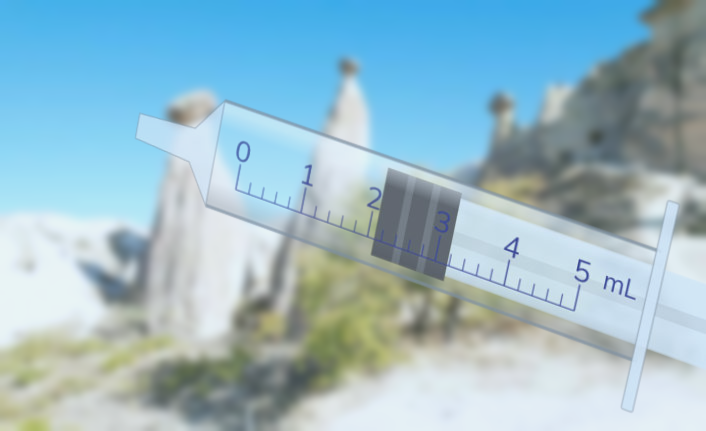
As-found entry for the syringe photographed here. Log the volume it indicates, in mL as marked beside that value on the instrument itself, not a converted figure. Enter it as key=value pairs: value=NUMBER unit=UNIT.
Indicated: value=2.1 unit=mL
